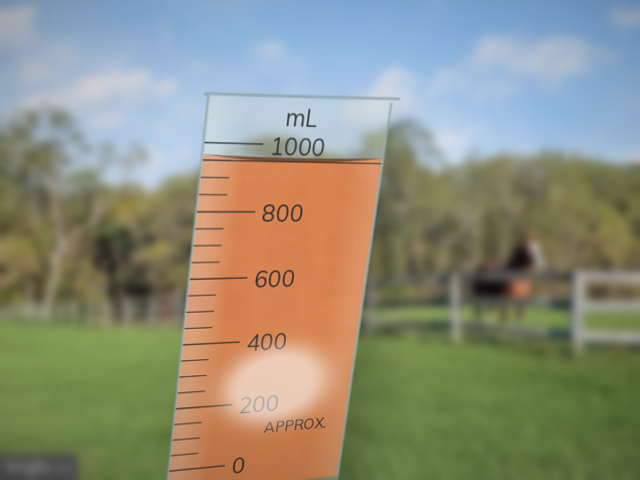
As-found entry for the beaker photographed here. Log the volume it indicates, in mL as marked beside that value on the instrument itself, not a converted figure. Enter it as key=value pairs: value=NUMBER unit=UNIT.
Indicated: value=950 unit=mL
